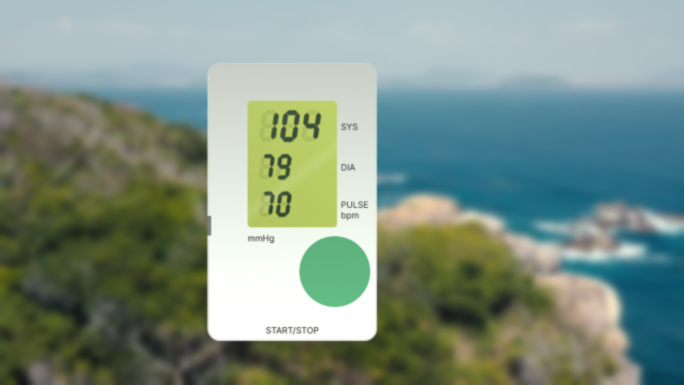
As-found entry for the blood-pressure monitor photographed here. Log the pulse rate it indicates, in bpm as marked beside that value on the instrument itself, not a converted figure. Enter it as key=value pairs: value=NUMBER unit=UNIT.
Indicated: value=70 unit=bpm
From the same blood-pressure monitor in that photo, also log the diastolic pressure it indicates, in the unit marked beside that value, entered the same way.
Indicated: value=79 unit=mmHg
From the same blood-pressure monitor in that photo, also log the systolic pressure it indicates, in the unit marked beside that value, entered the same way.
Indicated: value=104 unit=mmHg
